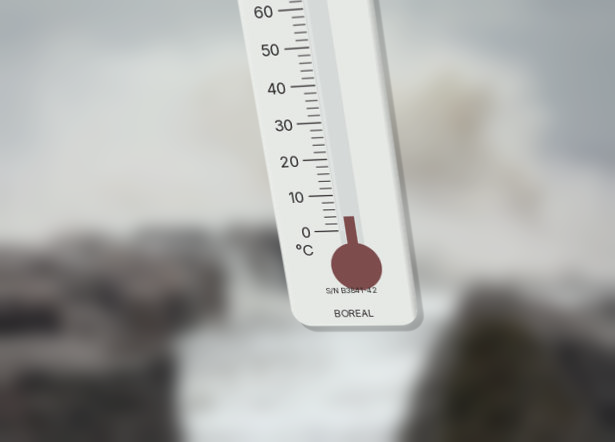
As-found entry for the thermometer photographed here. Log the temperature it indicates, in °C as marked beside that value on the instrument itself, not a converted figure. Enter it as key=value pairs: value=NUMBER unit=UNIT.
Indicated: value=4 unit=°C
